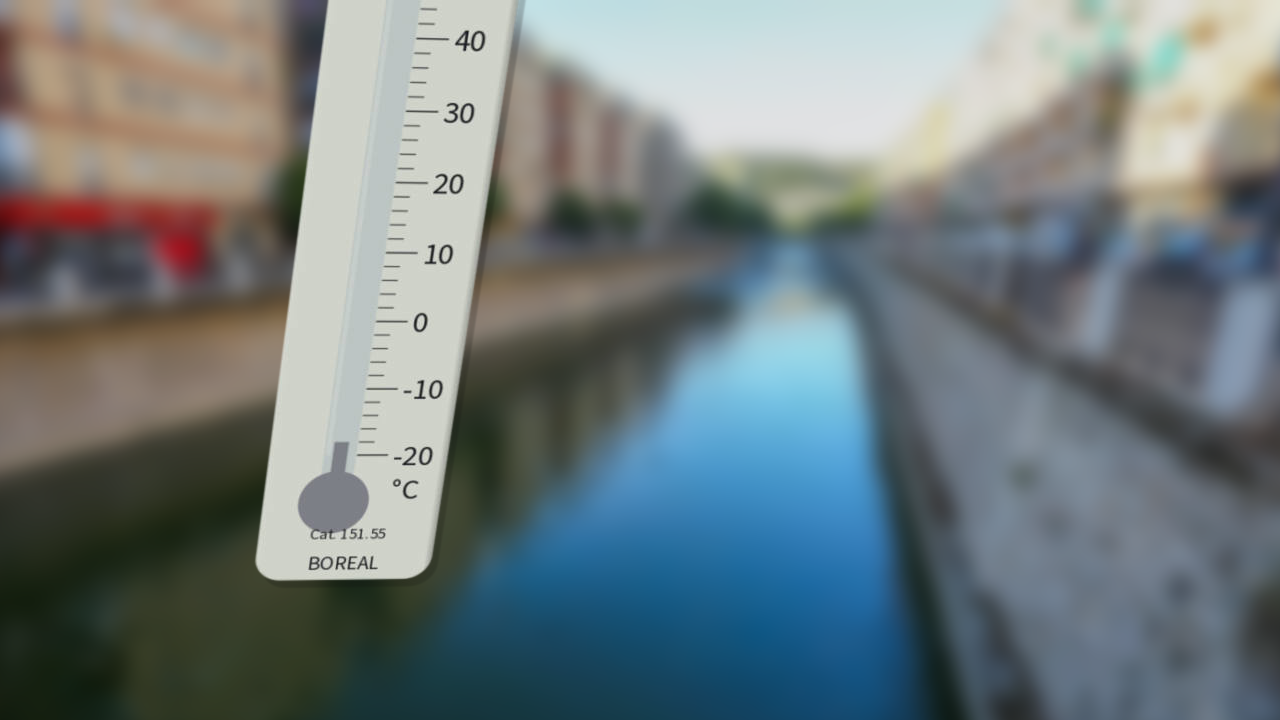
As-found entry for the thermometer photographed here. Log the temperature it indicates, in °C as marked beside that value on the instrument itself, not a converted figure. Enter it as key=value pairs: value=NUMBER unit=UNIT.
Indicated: value=-18 unit=°C
